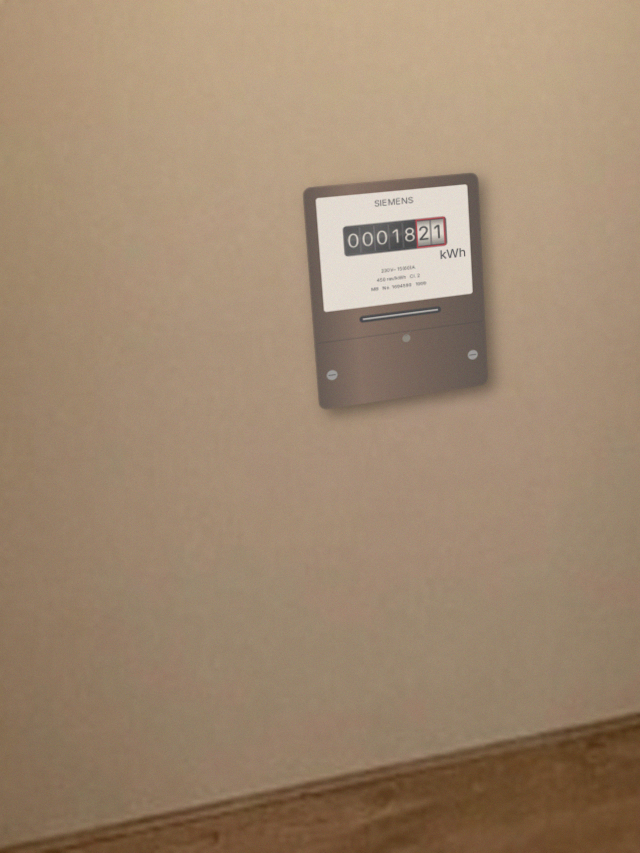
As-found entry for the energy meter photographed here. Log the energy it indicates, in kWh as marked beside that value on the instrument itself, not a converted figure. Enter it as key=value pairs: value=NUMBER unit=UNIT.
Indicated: value=18.21 unit=kWh
